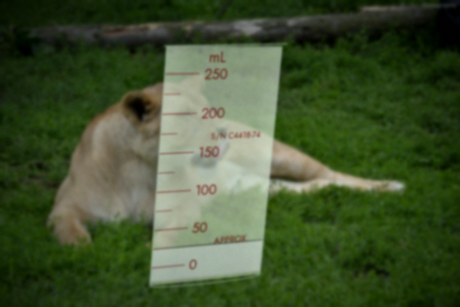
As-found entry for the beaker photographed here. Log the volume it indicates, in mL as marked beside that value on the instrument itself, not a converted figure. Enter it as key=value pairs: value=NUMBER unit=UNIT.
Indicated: value=25 unit=mL
